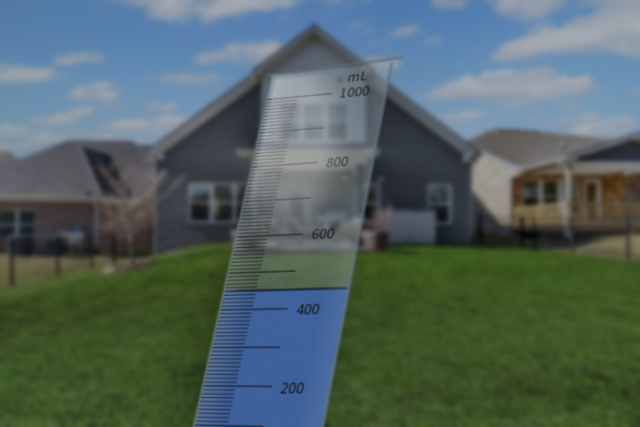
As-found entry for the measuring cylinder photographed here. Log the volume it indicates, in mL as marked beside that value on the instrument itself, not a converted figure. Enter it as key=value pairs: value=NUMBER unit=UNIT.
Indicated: value=450 unit=mL
